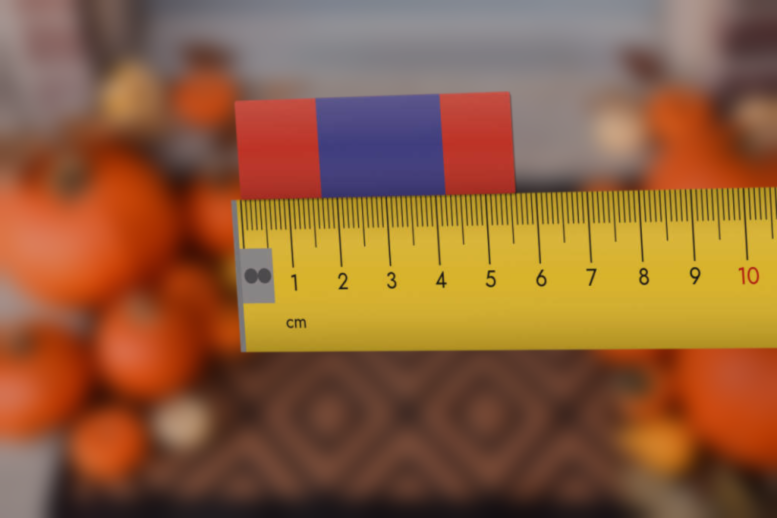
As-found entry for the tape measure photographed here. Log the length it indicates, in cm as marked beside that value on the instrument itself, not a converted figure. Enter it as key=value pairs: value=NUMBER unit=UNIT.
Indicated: value=5.6 unit=cm
